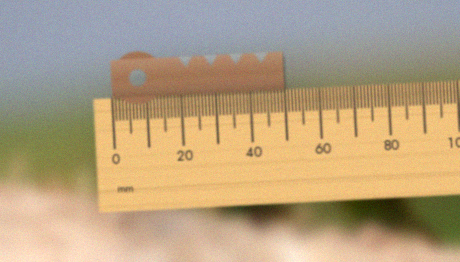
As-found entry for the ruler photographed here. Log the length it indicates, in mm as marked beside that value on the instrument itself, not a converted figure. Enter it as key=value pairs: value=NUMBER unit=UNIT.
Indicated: value=50 unit=mm
